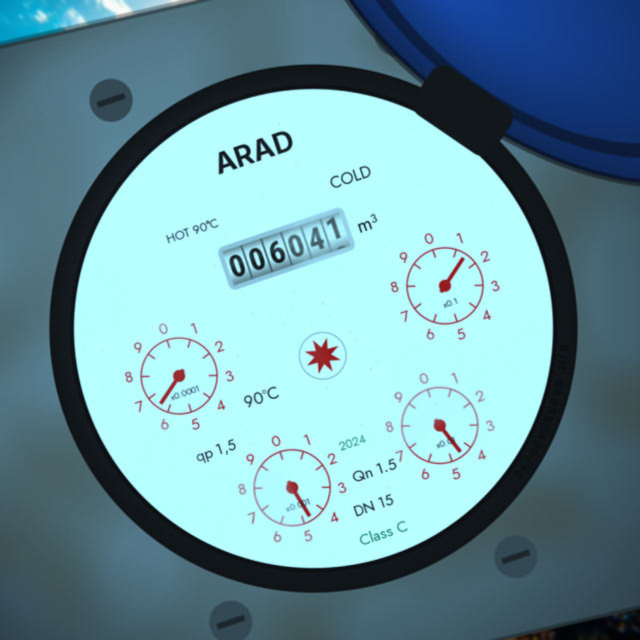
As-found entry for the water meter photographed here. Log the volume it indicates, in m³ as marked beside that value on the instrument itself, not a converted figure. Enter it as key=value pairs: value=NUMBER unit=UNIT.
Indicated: value=6041.1446 unit=m³
